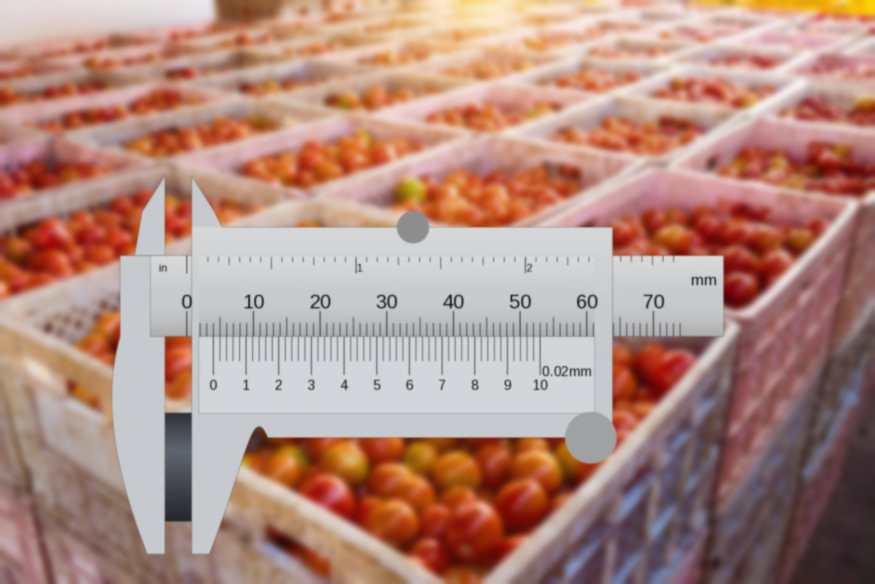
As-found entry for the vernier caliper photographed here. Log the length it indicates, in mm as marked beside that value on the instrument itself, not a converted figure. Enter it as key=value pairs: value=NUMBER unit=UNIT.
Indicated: value=4.0 unit=mm
